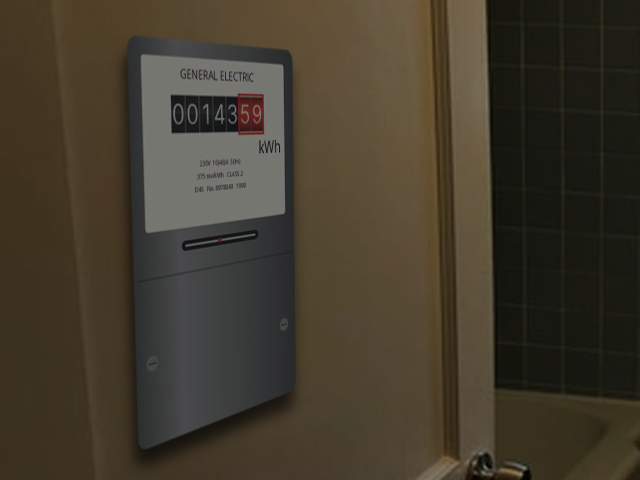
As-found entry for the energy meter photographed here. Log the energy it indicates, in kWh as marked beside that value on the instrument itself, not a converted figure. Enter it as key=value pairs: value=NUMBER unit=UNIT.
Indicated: value=143.59 unit=kWh
